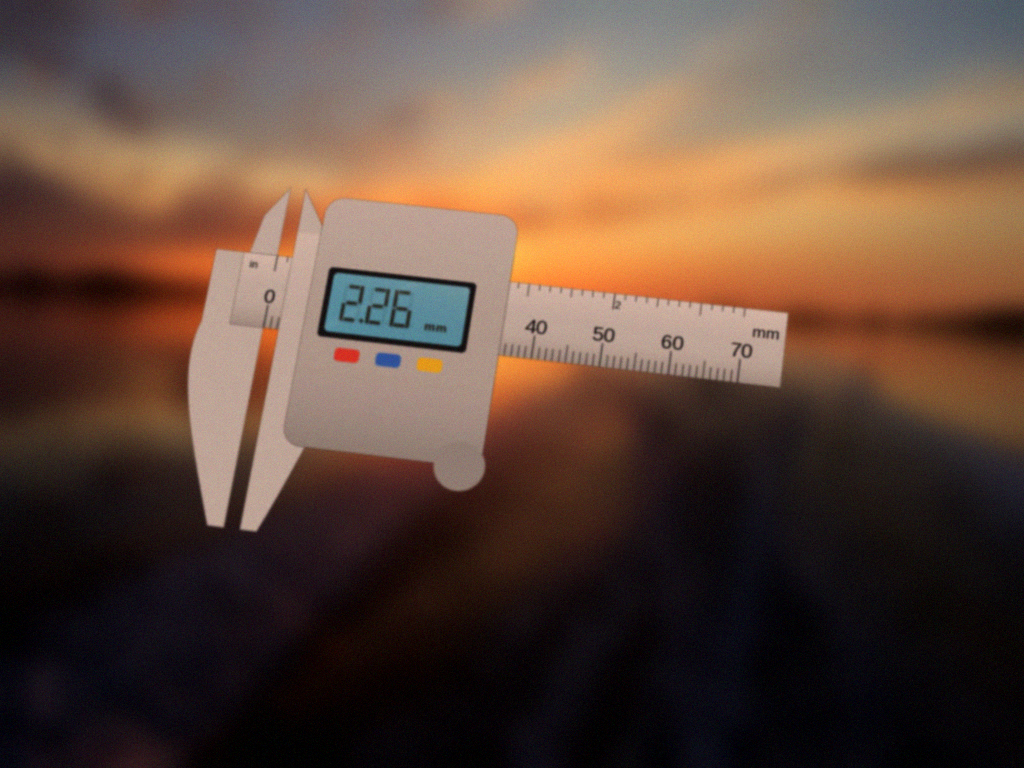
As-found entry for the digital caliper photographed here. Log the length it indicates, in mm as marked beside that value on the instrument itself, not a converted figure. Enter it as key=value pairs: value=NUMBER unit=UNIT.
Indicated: value=2.26 unit=mm
